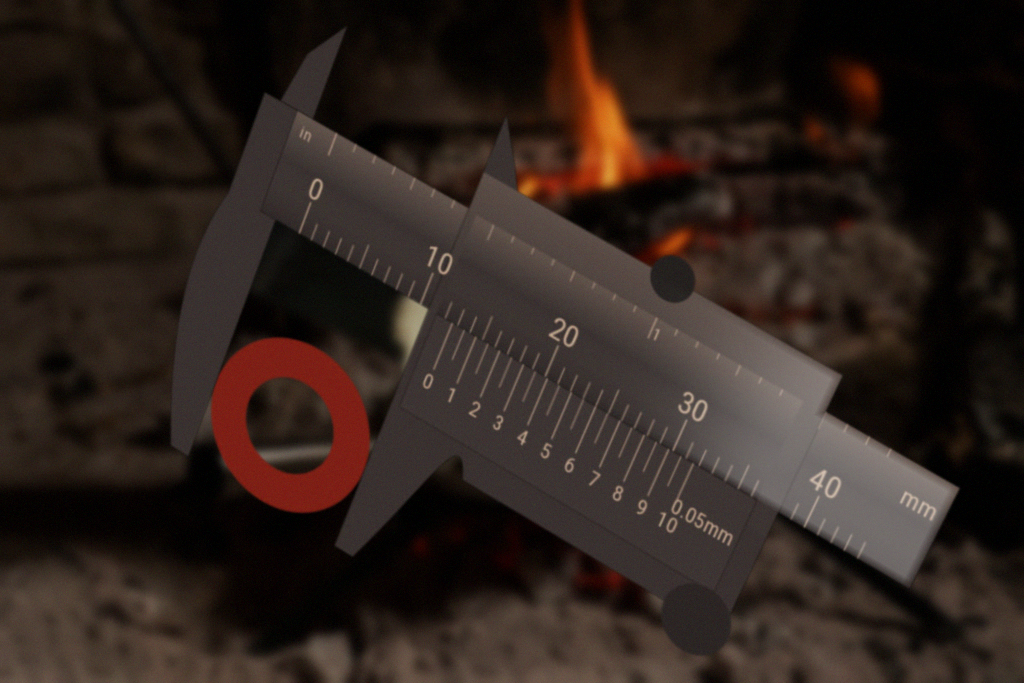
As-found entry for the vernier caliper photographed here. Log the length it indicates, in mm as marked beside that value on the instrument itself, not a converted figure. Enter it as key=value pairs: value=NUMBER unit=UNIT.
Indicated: value=12.6 unit=mm
